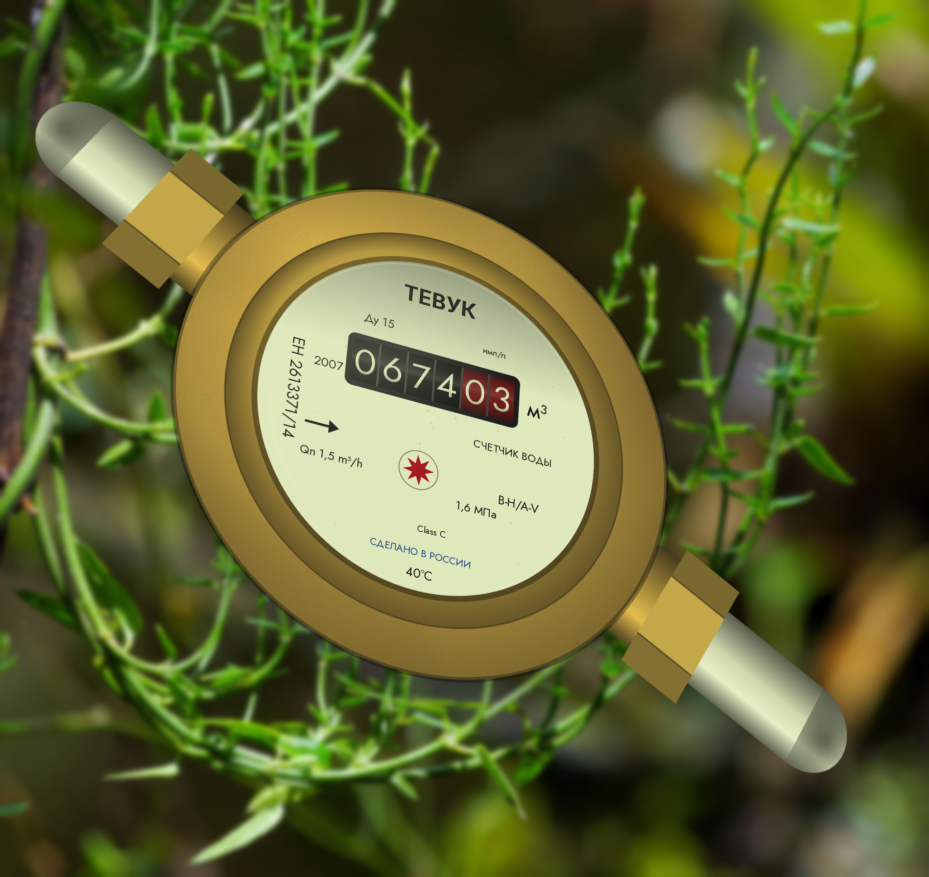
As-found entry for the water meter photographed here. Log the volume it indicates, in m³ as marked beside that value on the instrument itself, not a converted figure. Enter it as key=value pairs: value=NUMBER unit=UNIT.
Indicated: value=674.03 unit=m³
